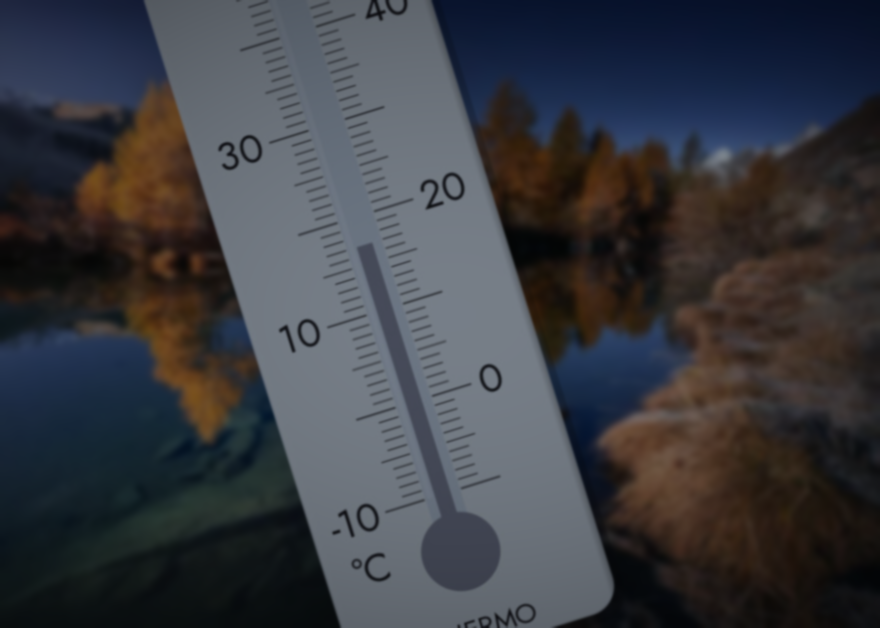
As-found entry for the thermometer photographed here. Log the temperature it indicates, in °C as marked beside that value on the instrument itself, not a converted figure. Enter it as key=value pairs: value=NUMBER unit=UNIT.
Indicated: value=17 unit=°C
